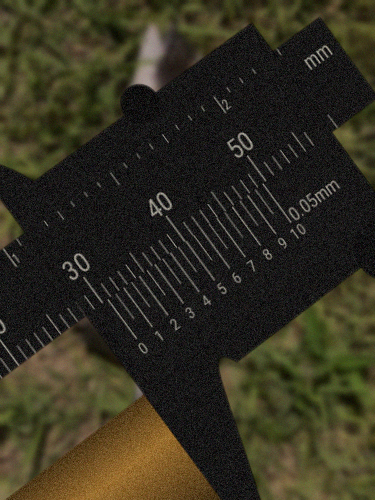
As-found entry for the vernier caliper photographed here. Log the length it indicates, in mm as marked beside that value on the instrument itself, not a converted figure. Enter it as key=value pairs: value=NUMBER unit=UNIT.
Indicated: value=30.6 unit=mm
